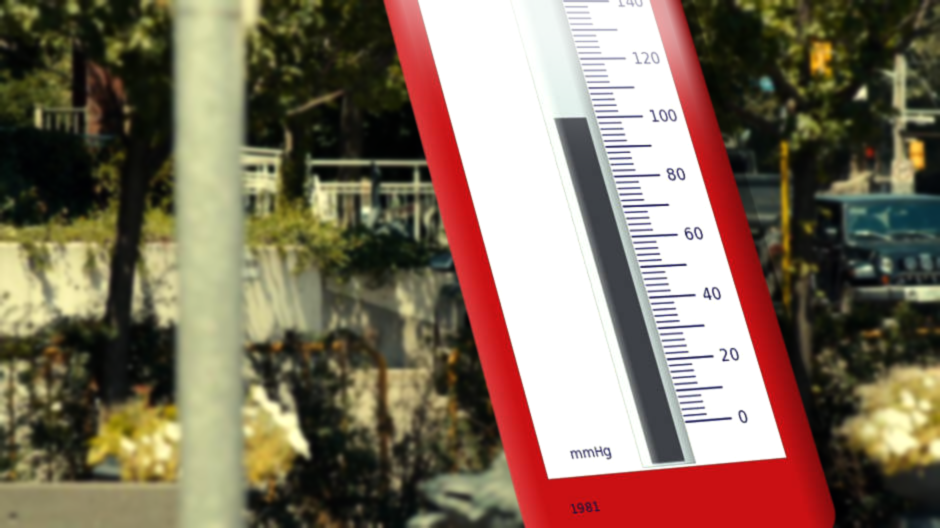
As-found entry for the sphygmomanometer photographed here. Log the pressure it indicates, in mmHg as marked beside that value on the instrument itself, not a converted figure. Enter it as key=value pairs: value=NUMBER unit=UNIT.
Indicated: value=100 unit=mmHg
